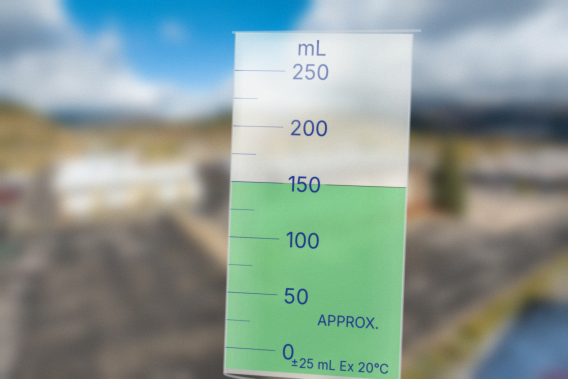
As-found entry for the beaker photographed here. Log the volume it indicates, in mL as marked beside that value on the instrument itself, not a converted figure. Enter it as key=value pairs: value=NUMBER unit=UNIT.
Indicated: value=150 unit=mL
